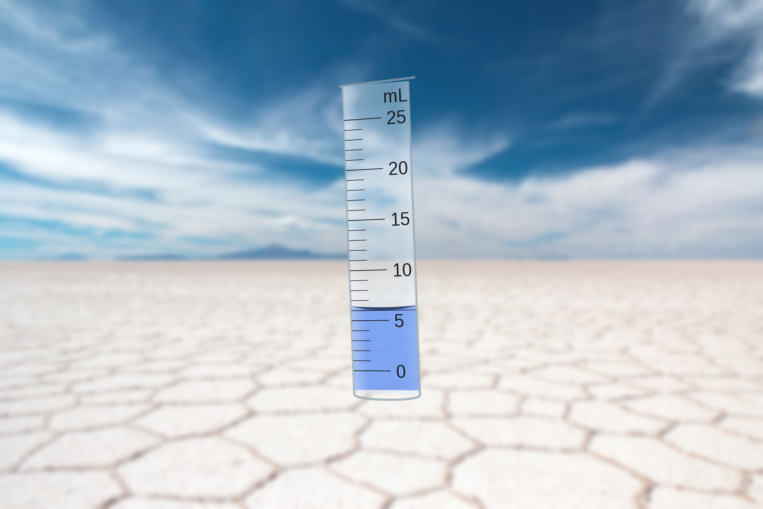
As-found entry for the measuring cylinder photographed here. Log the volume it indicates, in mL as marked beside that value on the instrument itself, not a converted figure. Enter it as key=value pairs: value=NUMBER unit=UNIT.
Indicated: value=6 unit=mL
